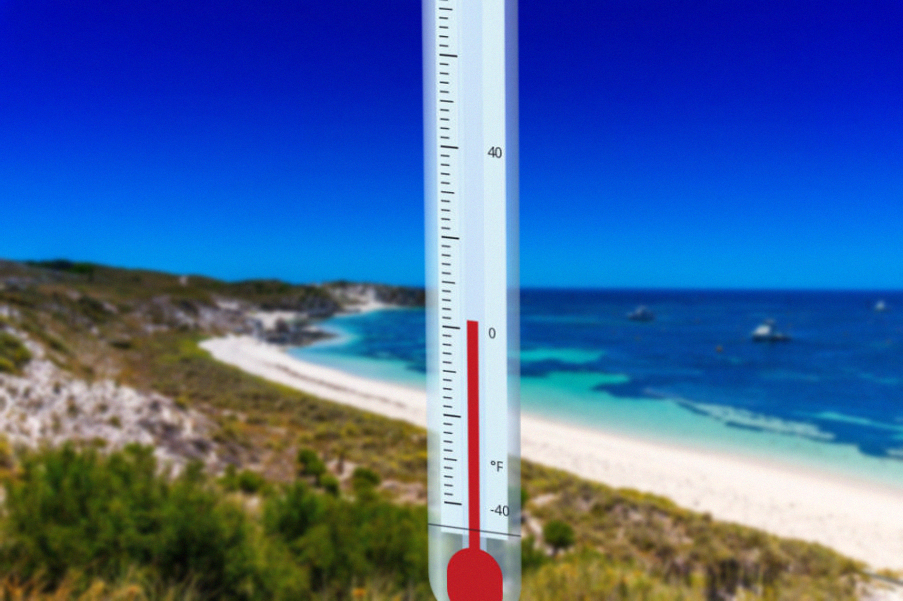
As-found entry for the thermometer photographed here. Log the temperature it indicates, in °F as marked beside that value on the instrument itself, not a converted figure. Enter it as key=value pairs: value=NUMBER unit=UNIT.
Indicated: value=2 unit=°F
